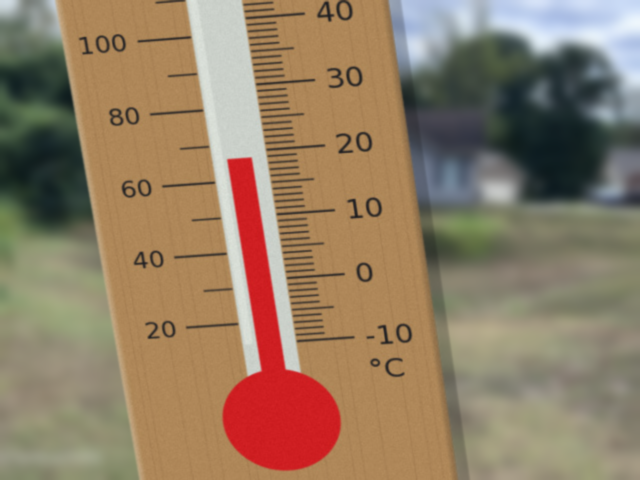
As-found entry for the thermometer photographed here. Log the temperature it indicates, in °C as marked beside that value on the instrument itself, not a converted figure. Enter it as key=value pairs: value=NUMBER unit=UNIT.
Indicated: value=19 unit=°C
